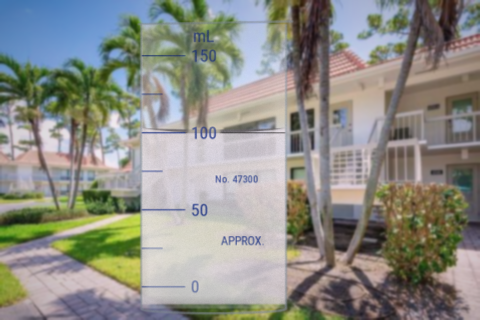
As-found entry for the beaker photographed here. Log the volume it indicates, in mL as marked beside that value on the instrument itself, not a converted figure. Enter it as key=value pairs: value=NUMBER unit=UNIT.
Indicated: value=100 unit=mL
